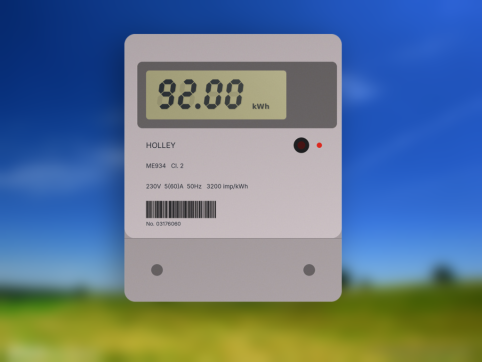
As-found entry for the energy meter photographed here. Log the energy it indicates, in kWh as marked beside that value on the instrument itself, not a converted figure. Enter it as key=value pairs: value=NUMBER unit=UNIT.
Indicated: value=92.00 unit=kWh
